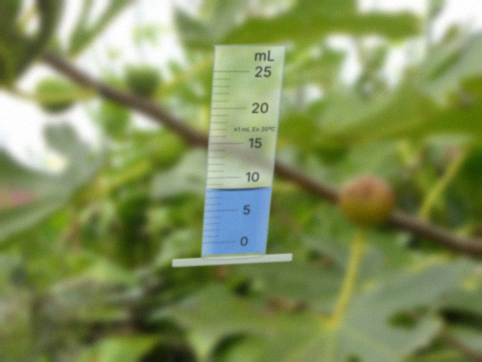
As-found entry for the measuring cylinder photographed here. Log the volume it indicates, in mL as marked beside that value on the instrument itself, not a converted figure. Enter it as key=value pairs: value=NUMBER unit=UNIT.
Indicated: value=8 unit=mL
